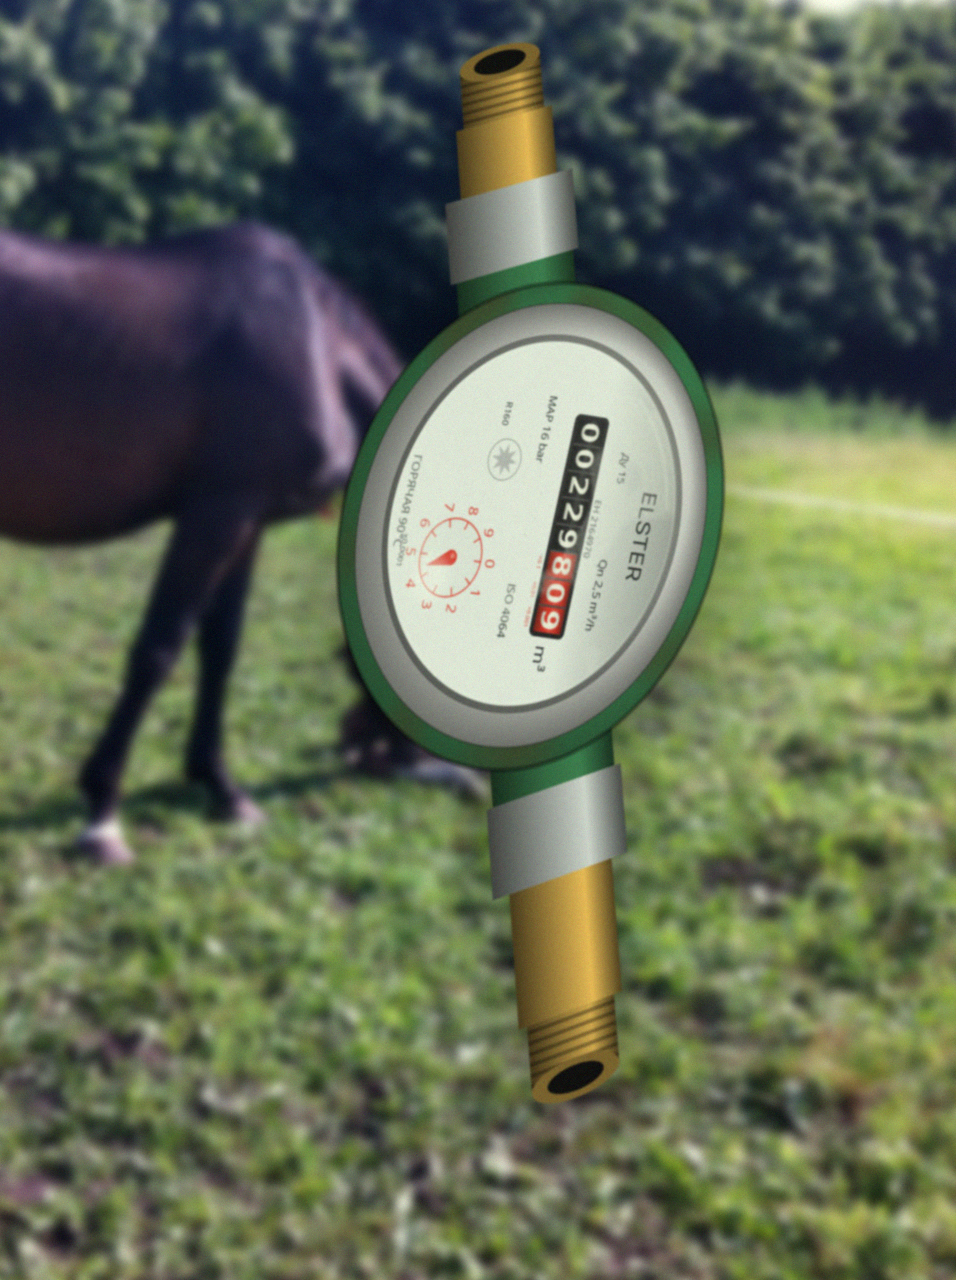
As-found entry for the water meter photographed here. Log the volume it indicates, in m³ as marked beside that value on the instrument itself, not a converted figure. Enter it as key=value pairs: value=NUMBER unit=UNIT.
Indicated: value=229.8094 unit=m³
